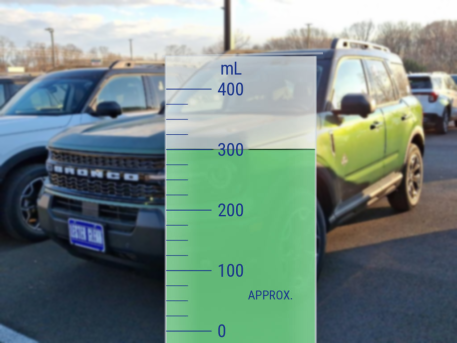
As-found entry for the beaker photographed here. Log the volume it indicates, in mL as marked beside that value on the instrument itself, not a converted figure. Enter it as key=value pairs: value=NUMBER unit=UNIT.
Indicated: value=300 unit=mL
